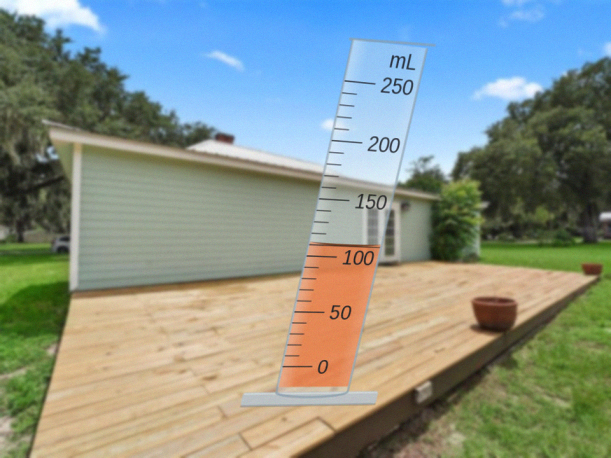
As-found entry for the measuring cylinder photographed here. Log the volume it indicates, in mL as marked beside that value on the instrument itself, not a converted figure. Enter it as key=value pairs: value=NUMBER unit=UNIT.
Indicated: value=110 unit=mL
